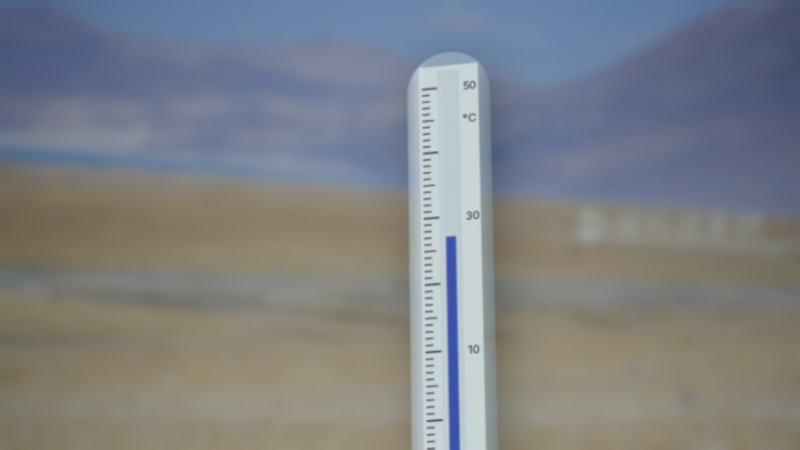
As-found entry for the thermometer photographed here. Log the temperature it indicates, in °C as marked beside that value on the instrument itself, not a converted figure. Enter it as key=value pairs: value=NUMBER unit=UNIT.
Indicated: value=27 unit=°C
